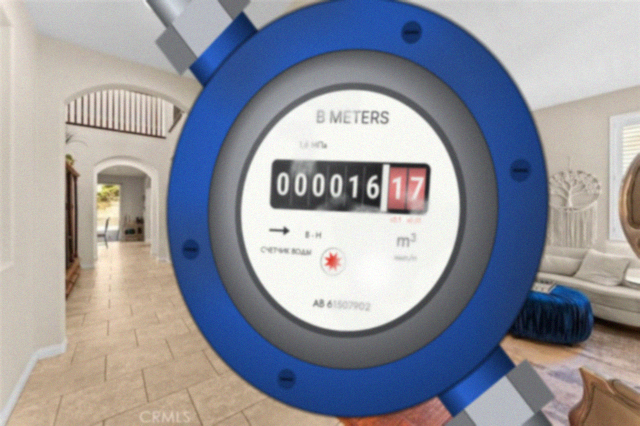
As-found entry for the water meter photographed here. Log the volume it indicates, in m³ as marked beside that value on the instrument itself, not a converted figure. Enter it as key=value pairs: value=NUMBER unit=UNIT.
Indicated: value=16.17 unit=m³
